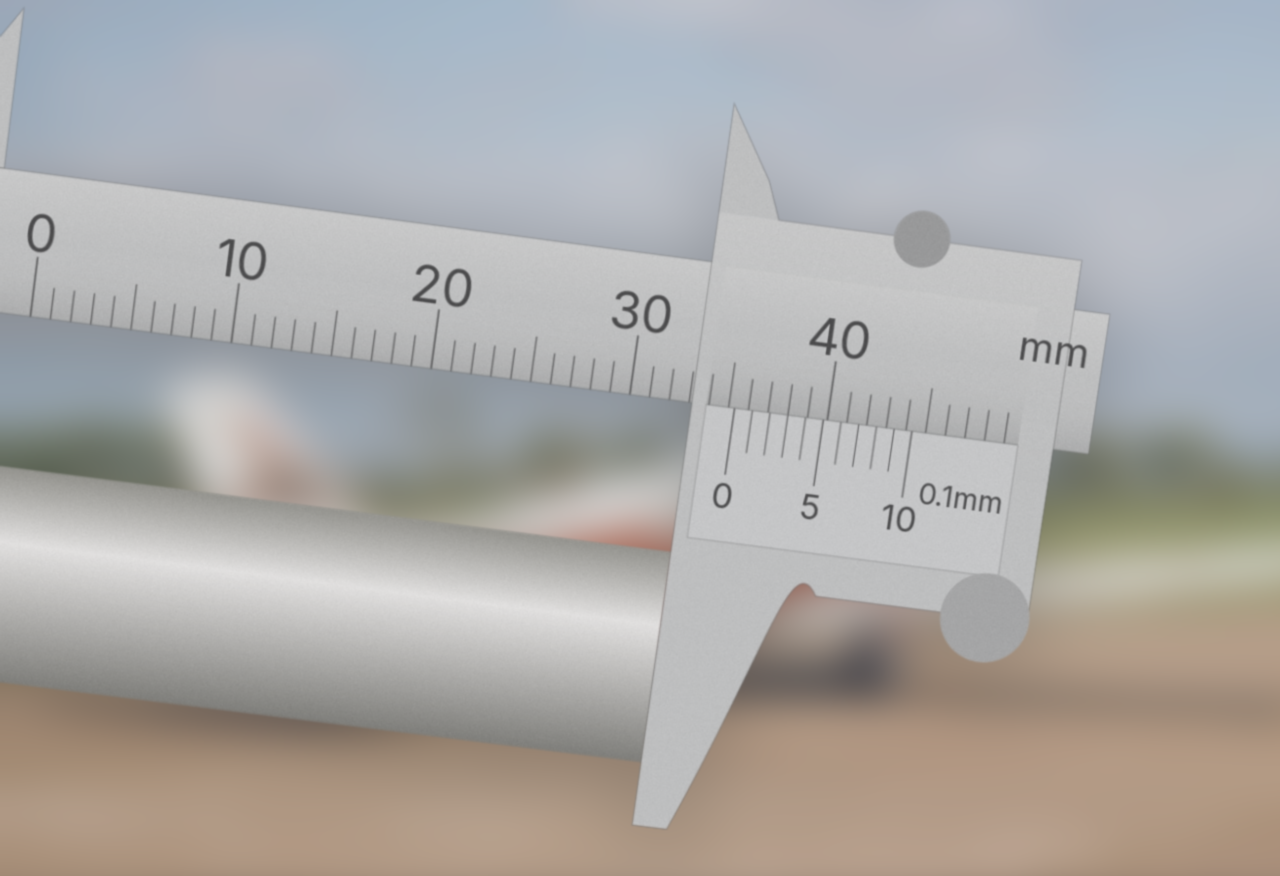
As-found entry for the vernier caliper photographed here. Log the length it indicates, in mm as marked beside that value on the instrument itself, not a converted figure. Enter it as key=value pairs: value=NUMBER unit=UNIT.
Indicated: value=35.3 unit=mm
